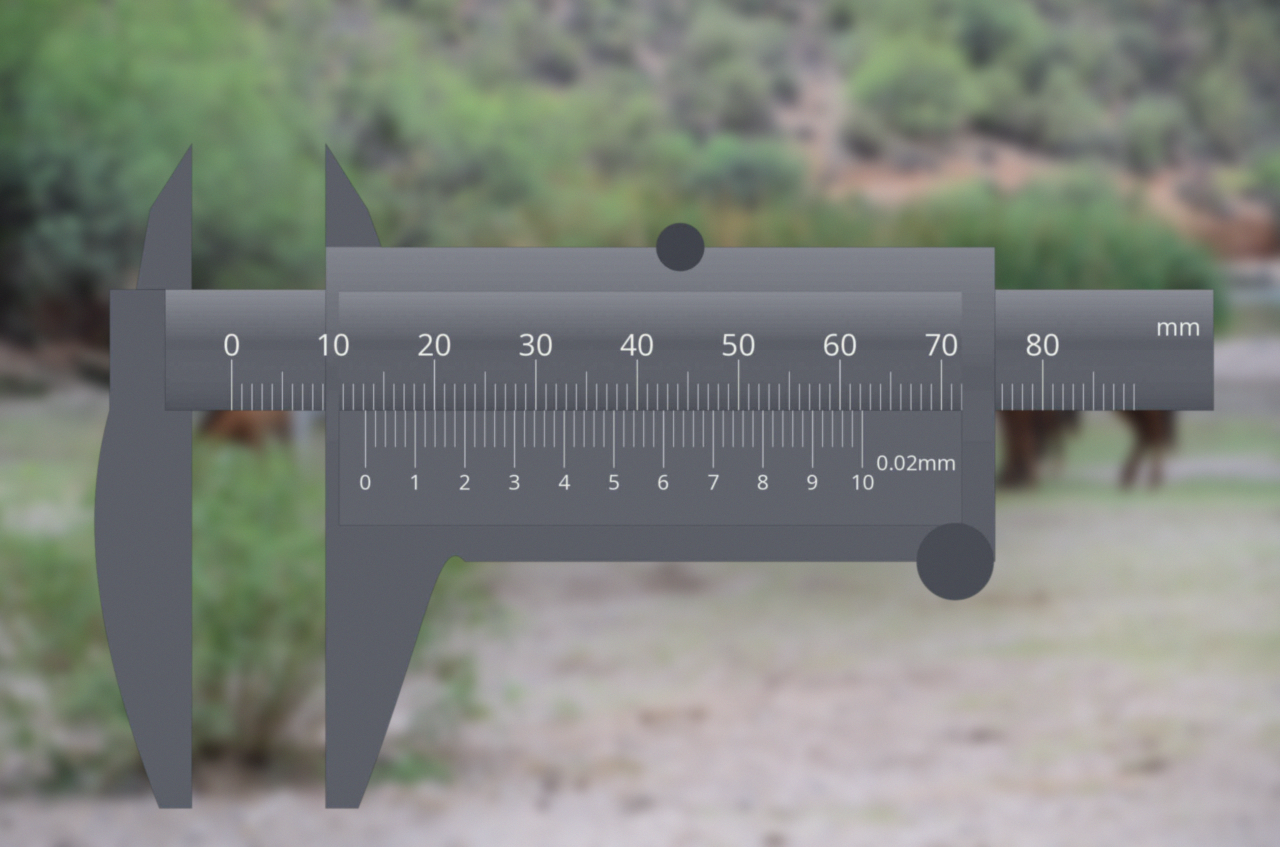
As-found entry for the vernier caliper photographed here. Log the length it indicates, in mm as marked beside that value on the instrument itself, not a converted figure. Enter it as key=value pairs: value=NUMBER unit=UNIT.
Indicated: value=13.2 unit=mm
